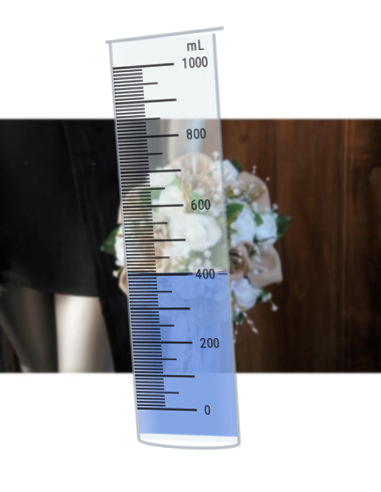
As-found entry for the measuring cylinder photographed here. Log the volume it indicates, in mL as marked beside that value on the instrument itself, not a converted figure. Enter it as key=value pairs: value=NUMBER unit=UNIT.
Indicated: value=400 unit=mL
